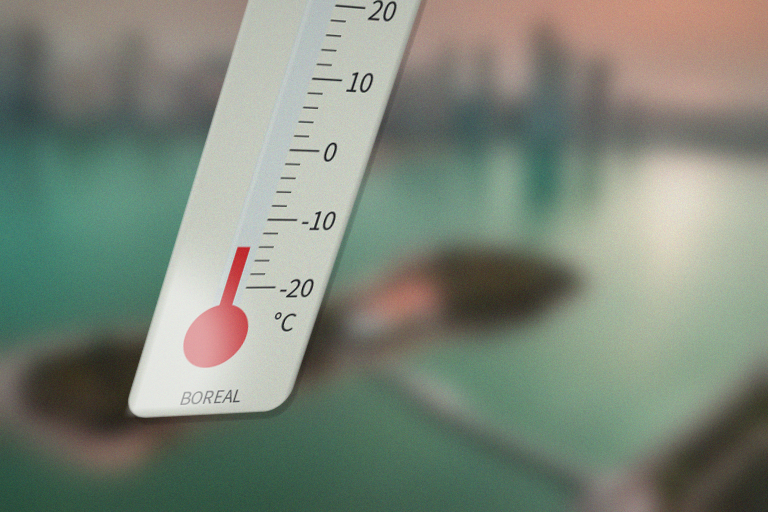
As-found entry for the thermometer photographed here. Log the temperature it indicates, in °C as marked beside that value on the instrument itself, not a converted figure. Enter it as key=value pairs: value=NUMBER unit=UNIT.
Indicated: value=-14 unit=°C
